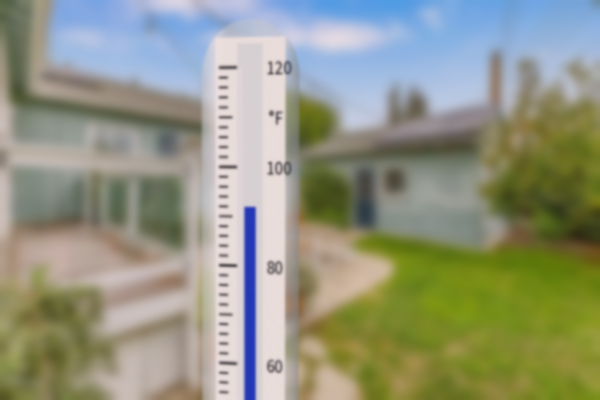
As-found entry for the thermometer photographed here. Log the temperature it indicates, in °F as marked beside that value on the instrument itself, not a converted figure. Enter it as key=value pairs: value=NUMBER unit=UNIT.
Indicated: value=92 unit=°F
